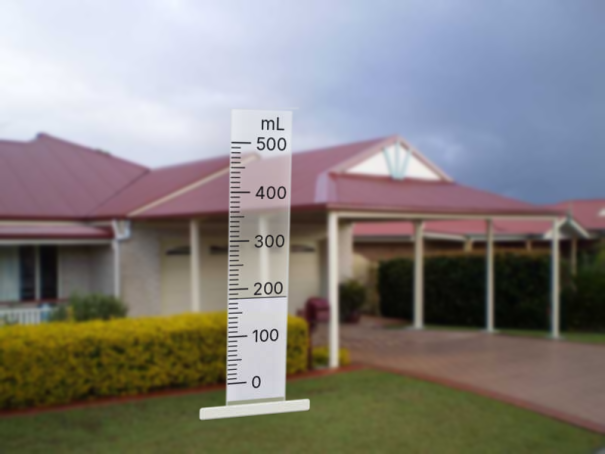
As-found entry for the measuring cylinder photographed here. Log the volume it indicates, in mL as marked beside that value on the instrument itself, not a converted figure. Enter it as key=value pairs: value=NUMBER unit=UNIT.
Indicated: value=180 unit=mL
